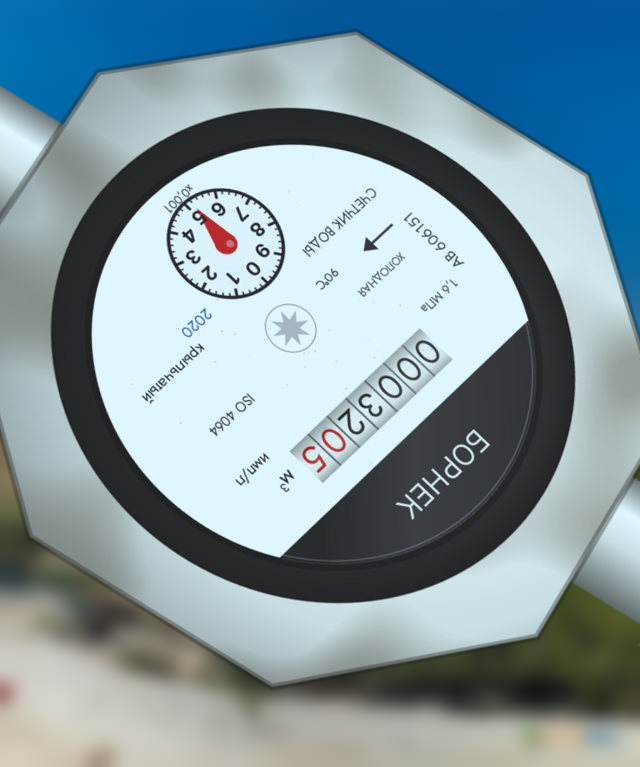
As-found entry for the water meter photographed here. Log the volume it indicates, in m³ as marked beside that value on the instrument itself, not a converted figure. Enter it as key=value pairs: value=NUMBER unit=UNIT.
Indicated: value=32.055 unit=m³
